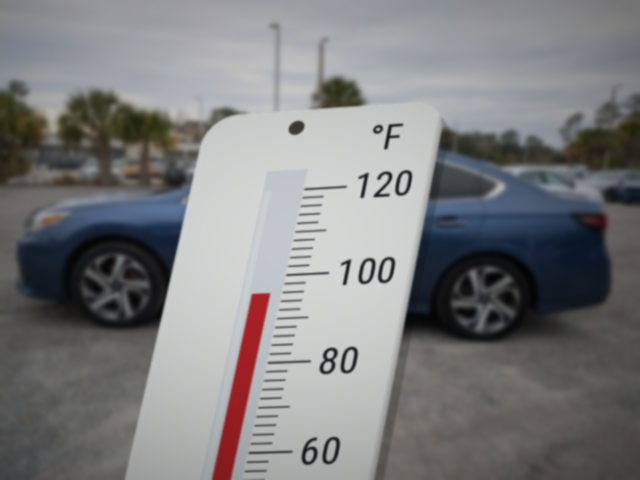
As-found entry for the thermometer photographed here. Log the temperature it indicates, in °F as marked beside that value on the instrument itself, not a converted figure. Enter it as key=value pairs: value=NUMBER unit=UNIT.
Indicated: value=96 unit=°F
